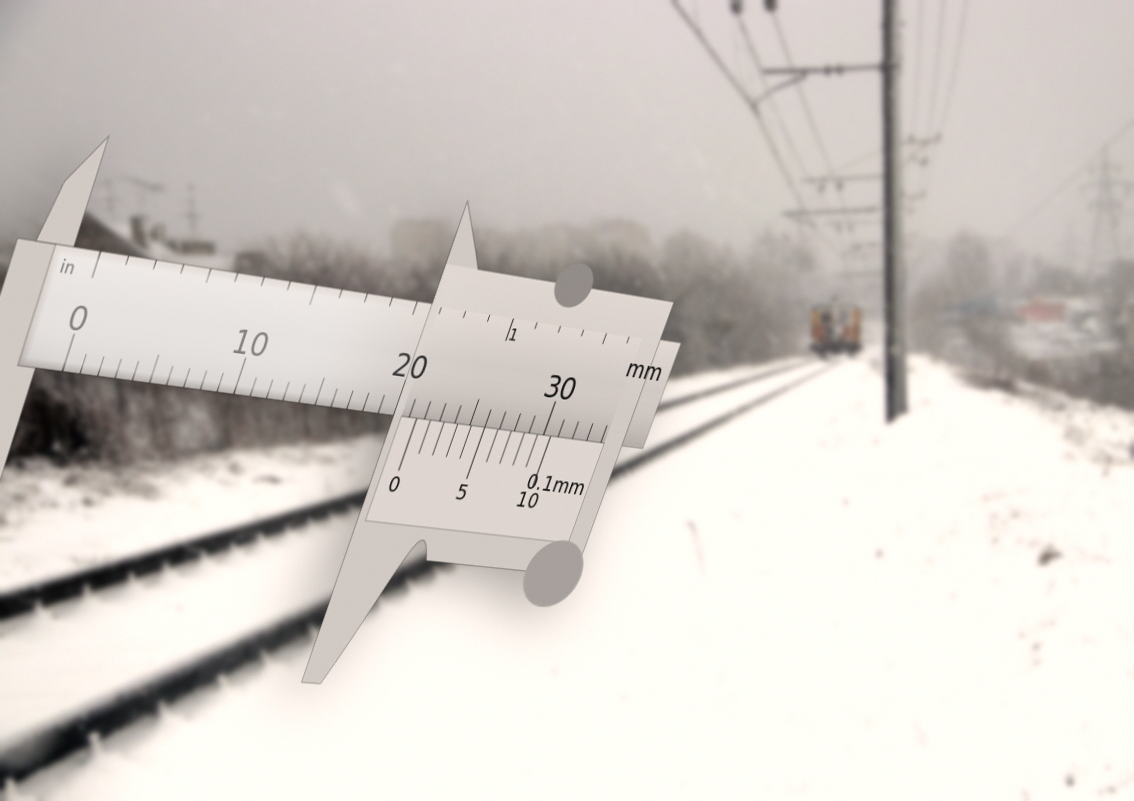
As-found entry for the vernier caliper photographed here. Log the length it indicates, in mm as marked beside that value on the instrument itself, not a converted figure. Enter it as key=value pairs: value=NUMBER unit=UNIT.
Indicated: value=21.5 unit=mm
